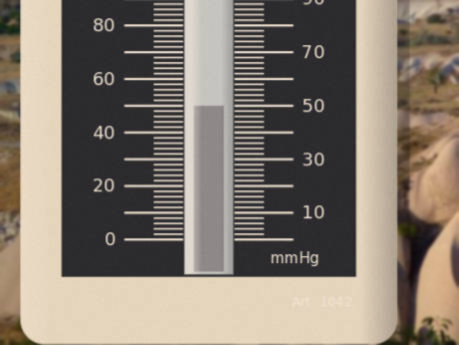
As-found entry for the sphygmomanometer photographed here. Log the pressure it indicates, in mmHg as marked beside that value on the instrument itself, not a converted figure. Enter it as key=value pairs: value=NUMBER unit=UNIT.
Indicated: value=50 unit=mmHg
